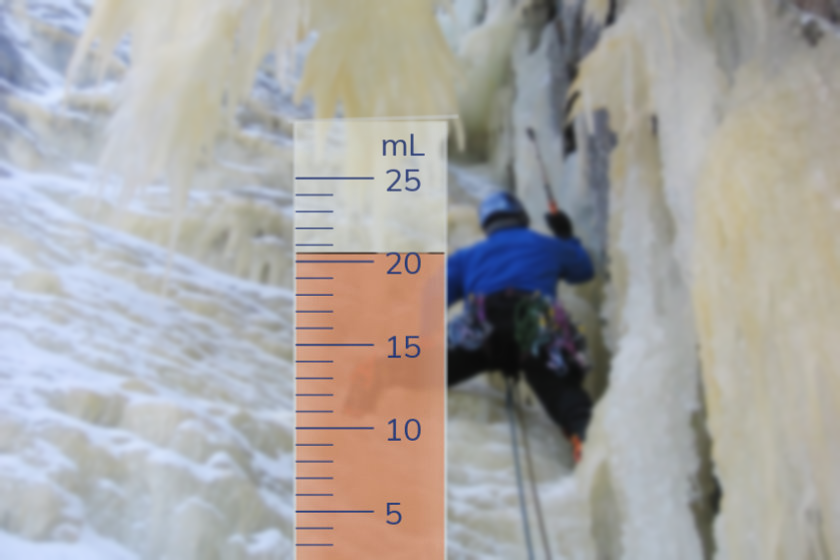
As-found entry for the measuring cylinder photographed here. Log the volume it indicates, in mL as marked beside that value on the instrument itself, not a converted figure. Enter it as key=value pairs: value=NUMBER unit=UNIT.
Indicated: value=20.5 unit=mL
